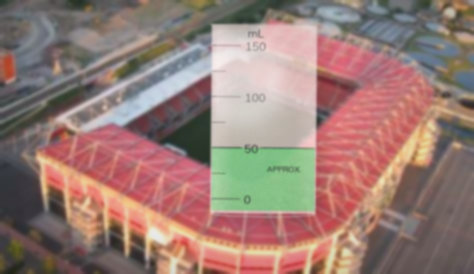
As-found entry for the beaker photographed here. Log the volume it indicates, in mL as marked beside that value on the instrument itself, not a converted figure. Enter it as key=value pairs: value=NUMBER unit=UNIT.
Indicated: value=50 unit=mL
